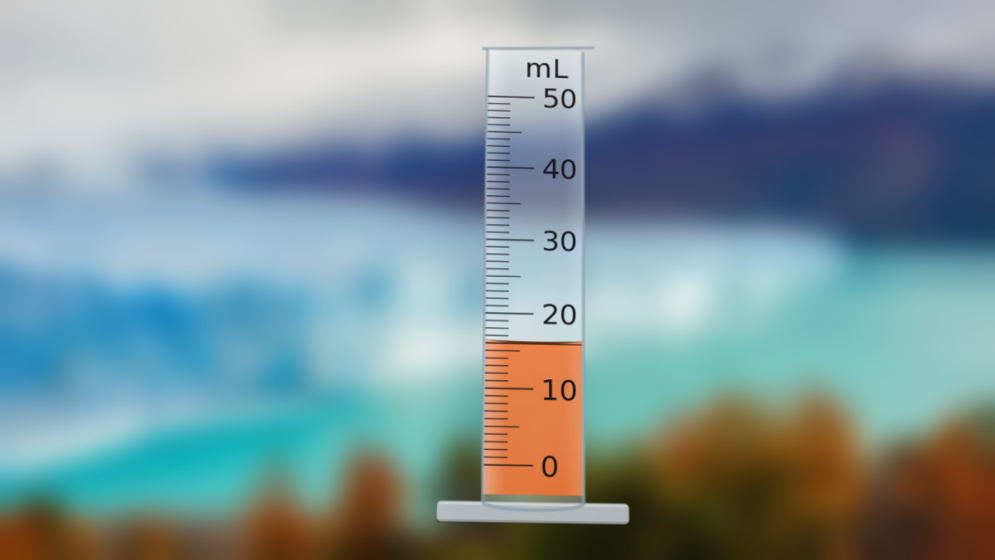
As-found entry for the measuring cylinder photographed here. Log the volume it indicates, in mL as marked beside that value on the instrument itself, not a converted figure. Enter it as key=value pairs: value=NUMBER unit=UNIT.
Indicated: value=16 unit=mL
